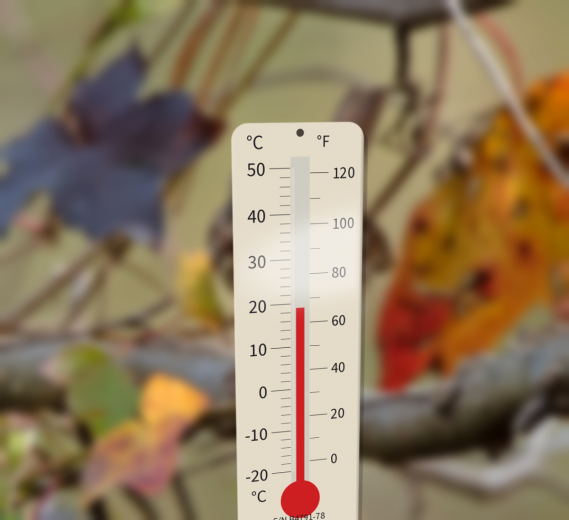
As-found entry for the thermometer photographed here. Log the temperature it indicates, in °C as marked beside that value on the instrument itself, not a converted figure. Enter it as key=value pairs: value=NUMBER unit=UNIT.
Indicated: value=19 unit=°C
